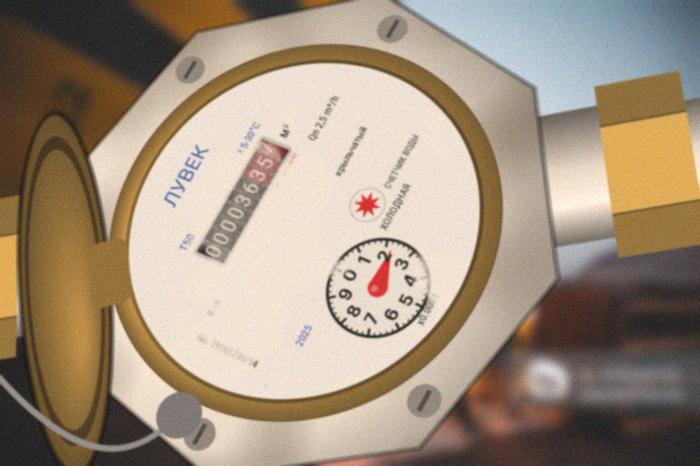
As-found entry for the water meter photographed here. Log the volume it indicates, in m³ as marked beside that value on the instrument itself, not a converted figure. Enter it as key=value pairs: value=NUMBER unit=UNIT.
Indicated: value=36.3572 unit=m³
